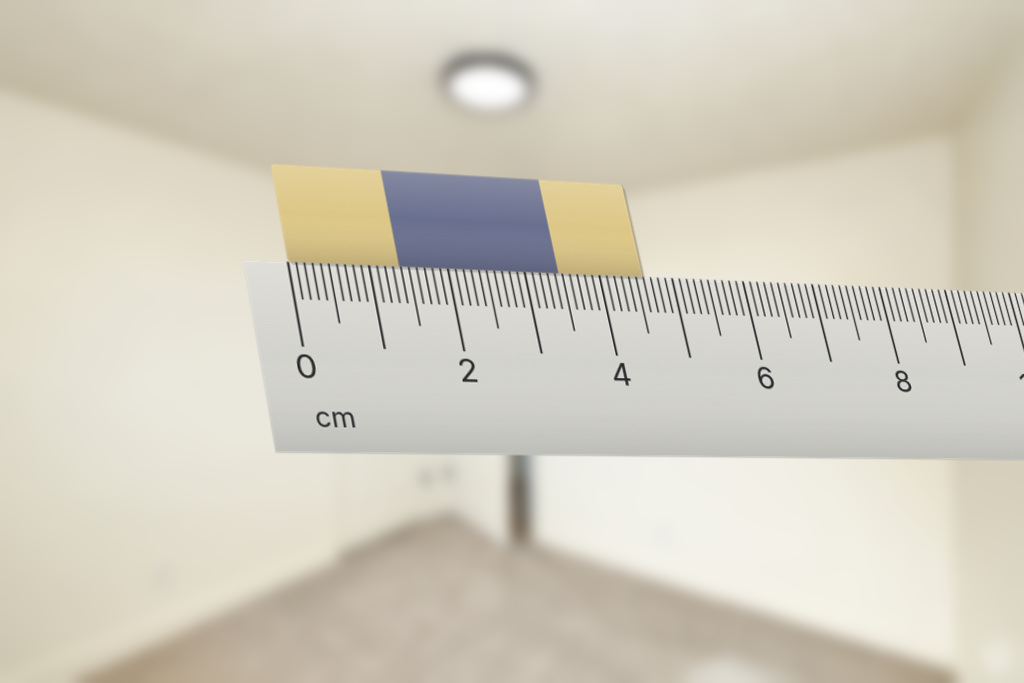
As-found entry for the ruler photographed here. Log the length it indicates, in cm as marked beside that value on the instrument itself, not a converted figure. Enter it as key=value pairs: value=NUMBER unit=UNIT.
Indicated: value=4.6 unit=cm
